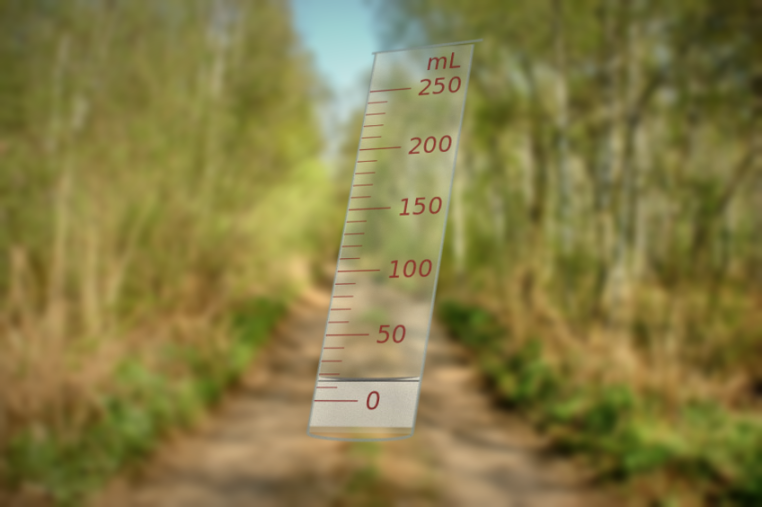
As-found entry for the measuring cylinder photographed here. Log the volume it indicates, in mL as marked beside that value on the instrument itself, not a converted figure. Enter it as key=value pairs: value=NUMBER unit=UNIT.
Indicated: value=15 unit=mL
